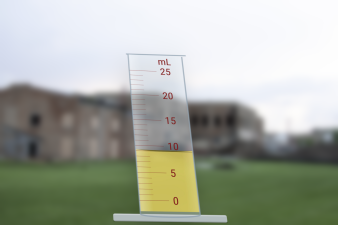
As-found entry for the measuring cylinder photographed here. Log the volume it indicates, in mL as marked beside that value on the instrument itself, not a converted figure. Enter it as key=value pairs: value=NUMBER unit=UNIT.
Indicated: value=9 unit=mL
